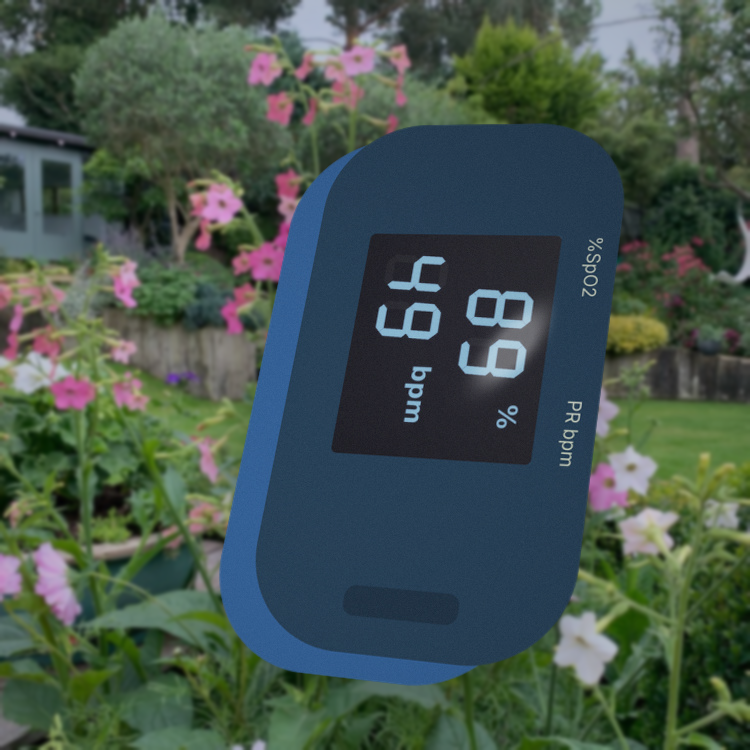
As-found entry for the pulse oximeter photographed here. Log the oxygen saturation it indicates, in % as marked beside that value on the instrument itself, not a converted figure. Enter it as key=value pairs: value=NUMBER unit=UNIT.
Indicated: value=89 unit=%
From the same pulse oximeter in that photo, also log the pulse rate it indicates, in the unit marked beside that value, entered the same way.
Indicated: value=49 unit=bpm
